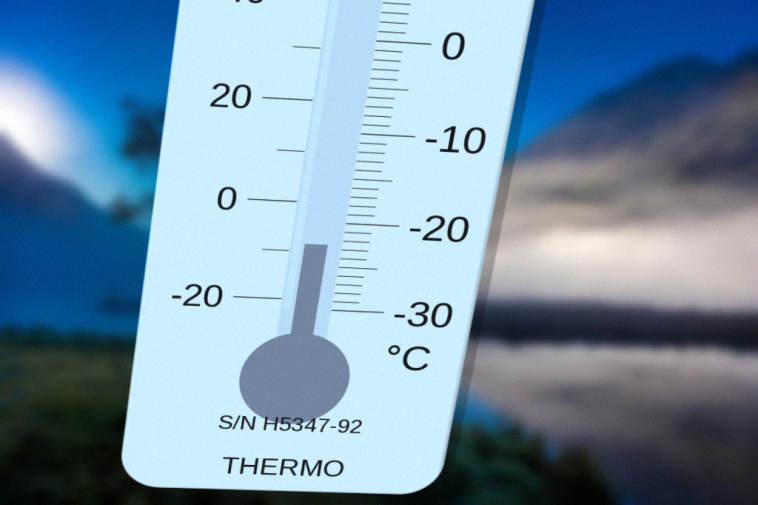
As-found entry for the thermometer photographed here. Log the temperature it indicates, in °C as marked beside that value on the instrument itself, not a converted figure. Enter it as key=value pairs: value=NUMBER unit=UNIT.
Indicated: value=-22.5 unit=°C
